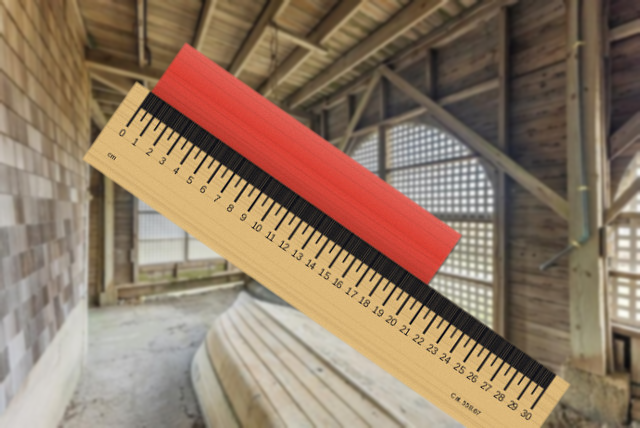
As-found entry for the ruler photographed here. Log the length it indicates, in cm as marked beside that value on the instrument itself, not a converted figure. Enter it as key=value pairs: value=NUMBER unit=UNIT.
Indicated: value=20.5 unit=cm
